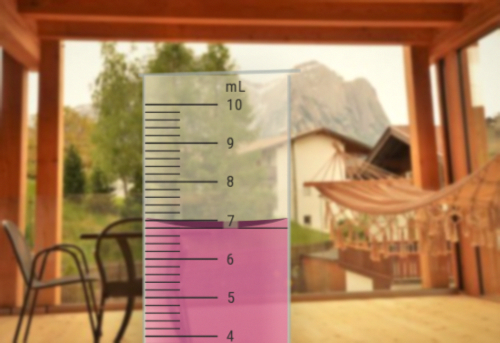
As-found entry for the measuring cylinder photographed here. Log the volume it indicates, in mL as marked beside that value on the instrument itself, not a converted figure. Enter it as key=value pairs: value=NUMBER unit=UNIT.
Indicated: value=6.8 unit=mL
